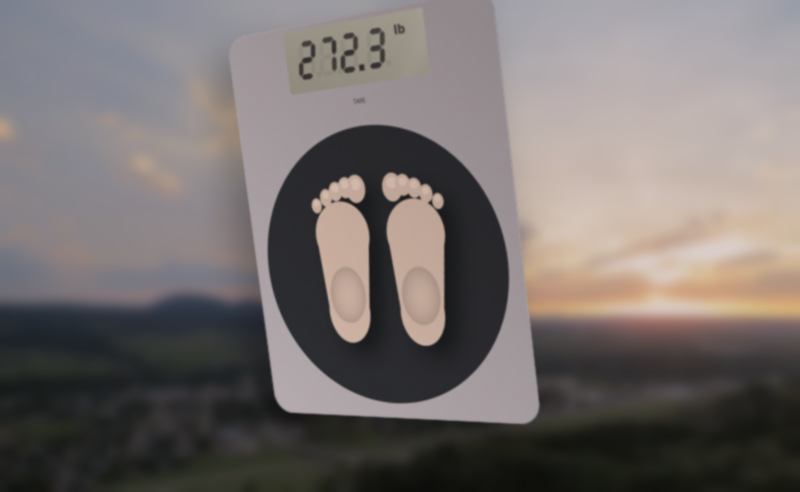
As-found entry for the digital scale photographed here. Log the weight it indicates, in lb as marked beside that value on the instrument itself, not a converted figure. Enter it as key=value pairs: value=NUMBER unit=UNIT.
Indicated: value=272.3 unit=lb
